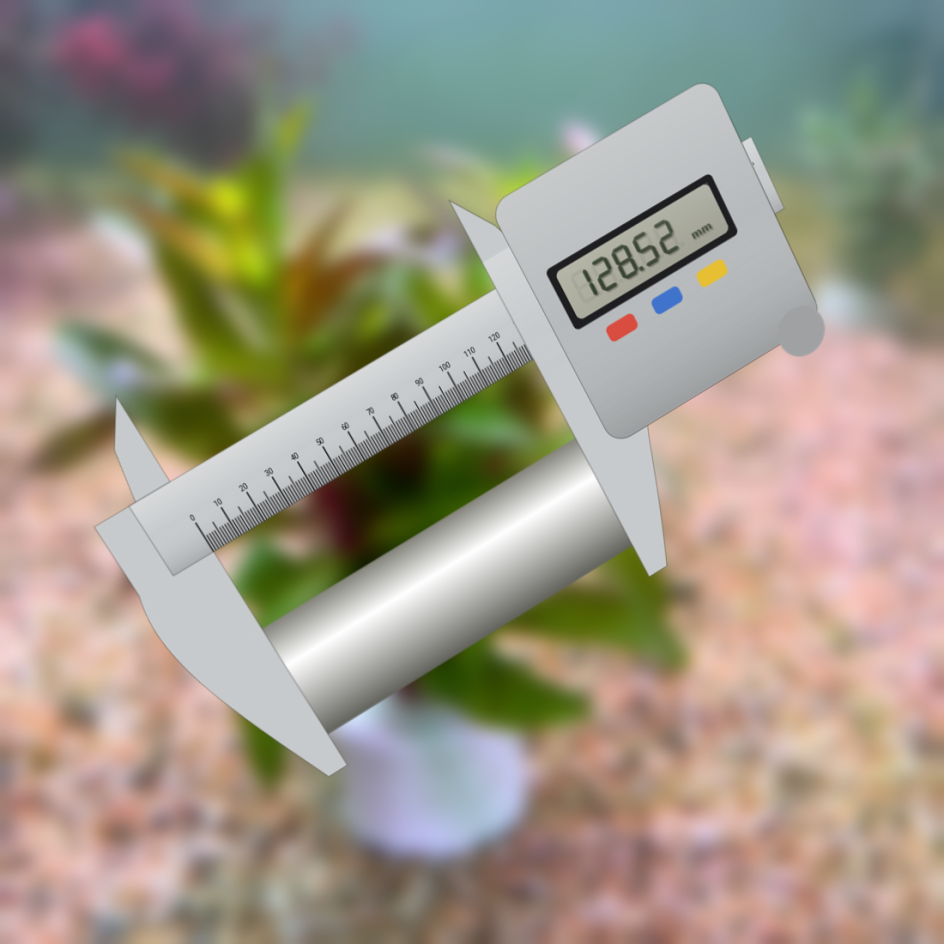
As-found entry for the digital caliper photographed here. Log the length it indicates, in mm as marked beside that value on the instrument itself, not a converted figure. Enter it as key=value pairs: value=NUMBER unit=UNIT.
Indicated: value=128.52 unit=mm
